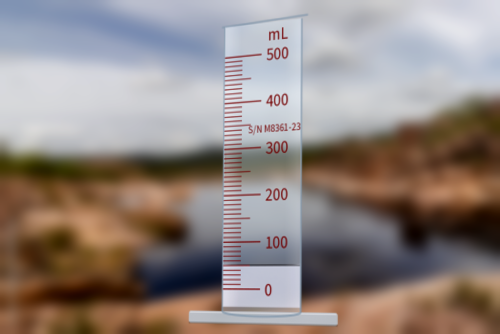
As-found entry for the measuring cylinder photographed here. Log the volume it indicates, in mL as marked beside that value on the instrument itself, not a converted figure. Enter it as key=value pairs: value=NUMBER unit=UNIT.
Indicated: value=50 unit=mL
